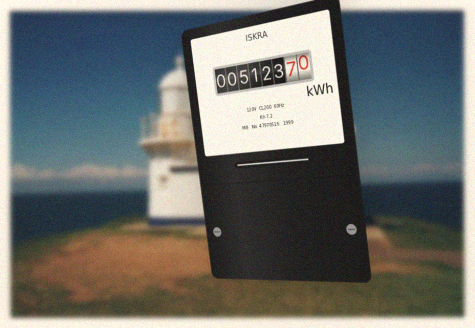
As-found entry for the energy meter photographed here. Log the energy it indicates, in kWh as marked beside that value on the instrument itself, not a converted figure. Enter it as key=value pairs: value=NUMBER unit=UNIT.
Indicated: value=5123.70 unit=kWh
